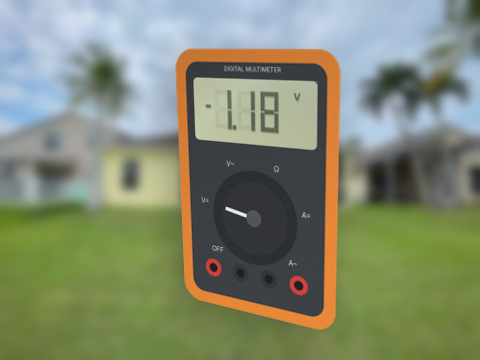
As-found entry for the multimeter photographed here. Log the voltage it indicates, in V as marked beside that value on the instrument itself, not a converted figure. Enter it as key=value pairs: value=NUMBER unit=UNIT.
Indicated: value=-1.18 unit=V
